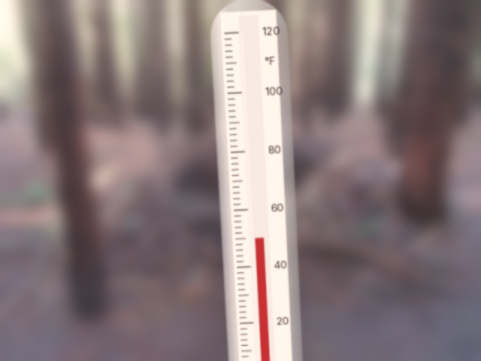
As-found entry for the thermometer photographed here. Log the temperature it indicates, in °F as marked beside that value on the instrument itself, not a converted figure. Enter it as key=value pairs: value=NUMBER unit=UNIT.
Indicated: value=50 unit=°F
